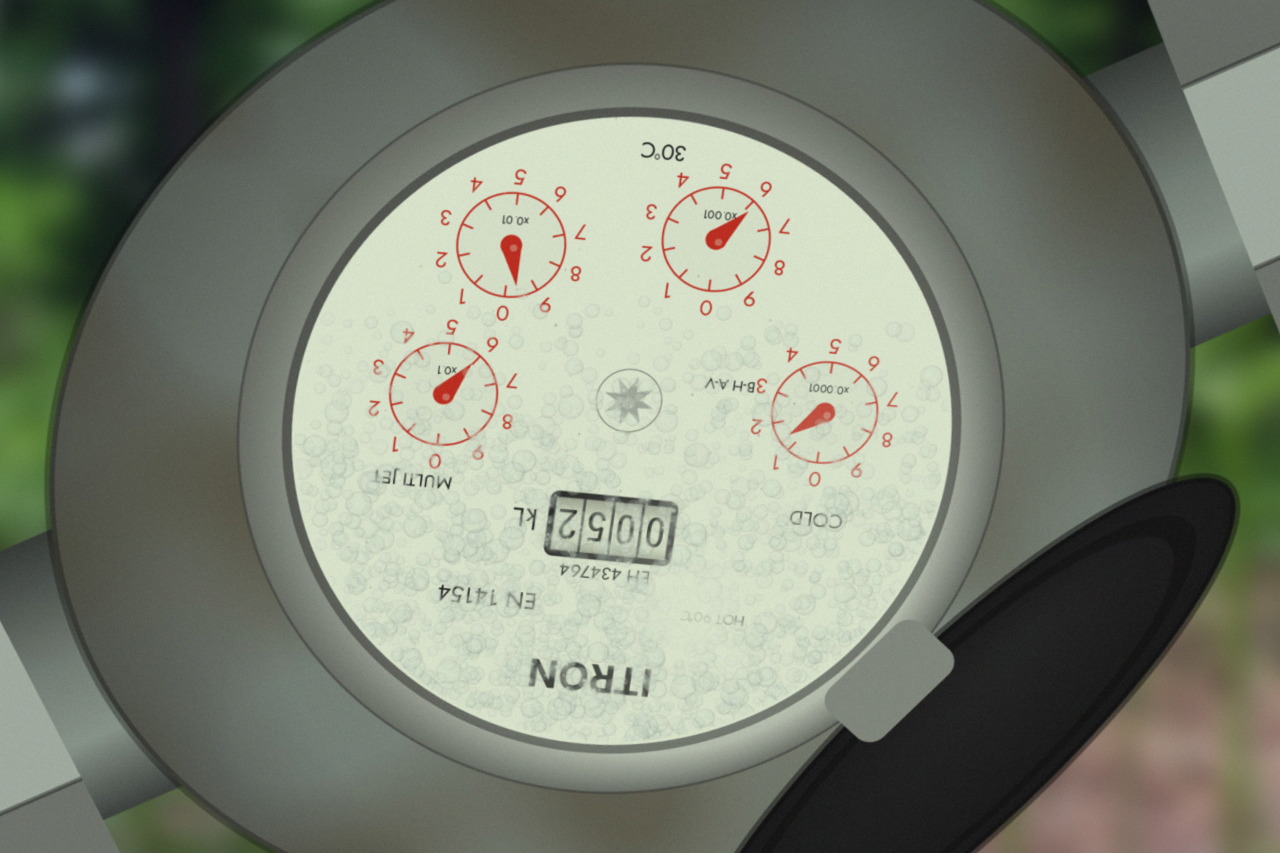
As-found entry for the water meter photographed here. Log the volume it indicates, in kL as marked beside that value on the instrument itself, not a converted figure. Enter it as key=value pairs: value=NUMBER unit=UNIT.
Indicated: value=52.5961 unit=kL
